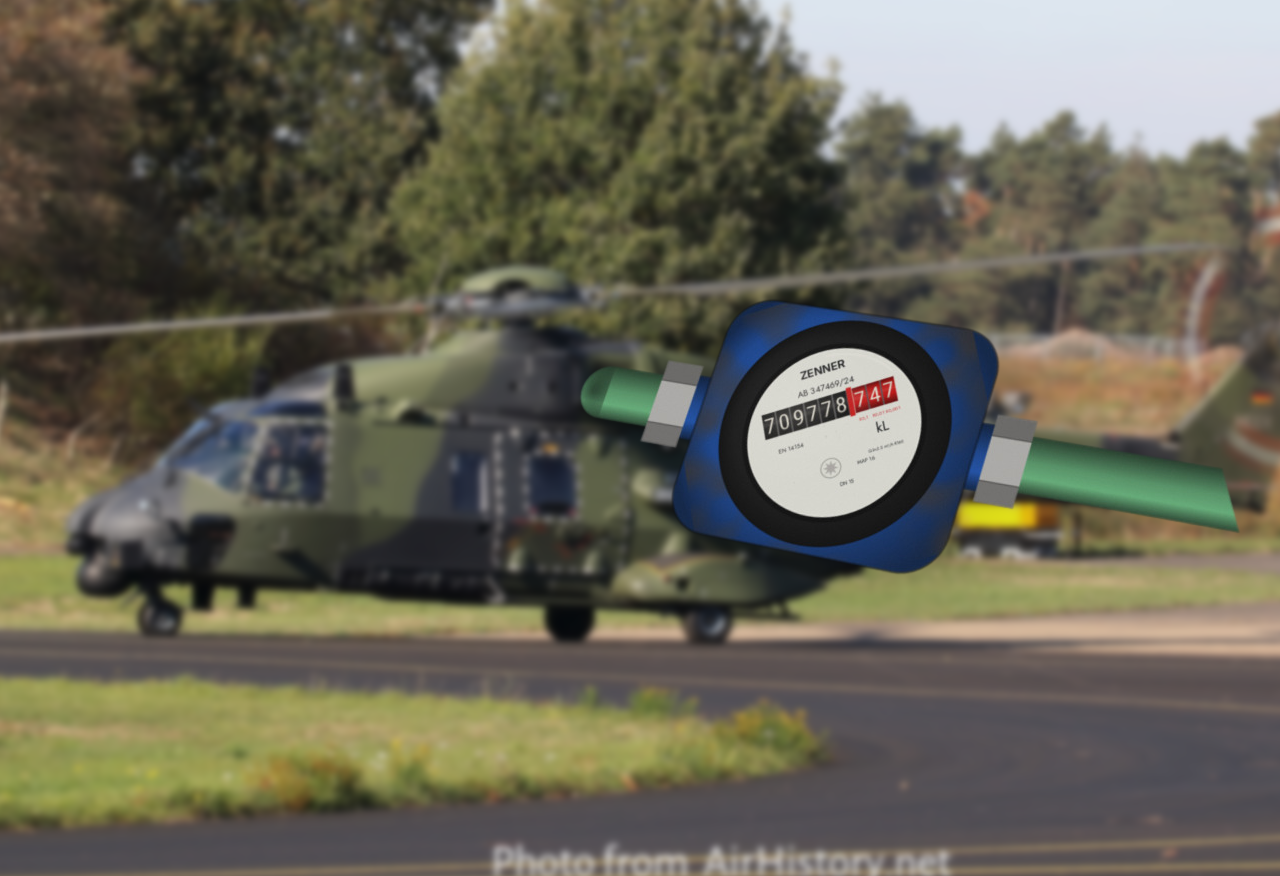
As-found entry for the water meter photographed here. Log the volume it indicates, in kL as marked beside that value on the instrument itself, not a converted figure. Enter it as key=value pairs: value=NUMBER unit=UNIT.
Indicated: value=709778.747 unit=kL
